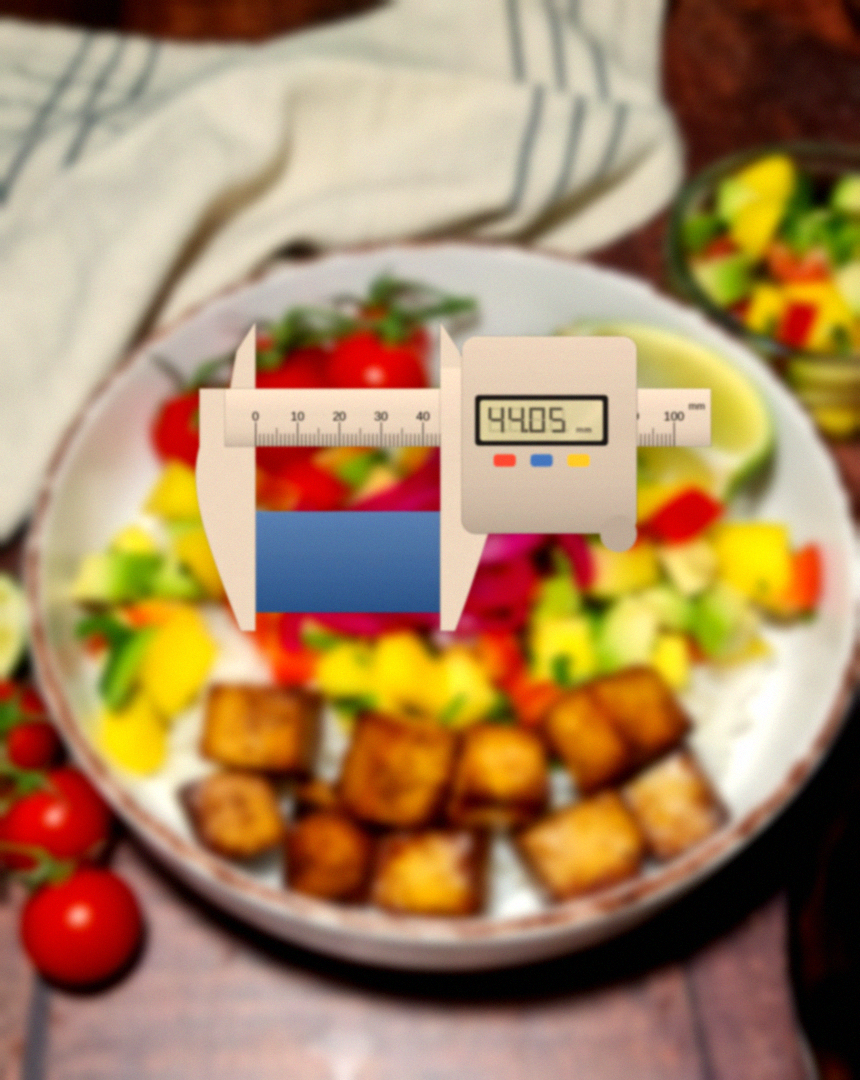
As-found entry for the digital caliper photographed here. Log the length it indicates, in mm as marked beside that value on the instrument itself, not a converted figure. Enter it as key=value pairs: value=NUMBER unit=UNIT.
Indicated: value=44.05 unit=mm
